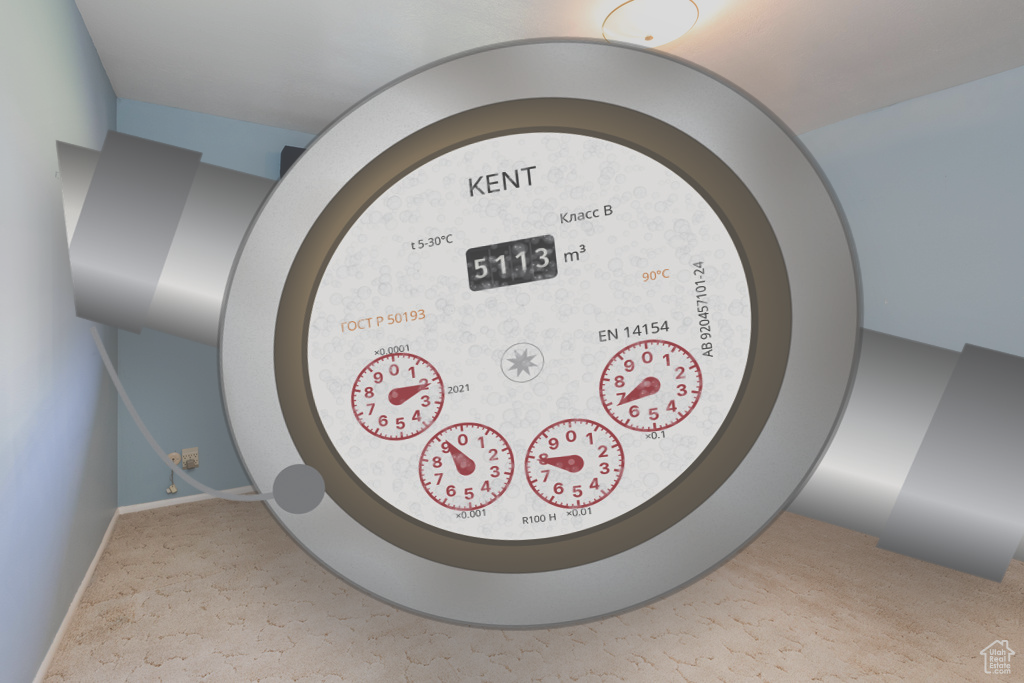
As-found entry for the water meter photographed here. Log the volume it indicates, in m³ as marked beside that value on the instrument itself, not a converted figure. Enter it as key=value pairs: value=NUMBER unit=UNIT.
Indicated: value=5113.6792 unit=m³
